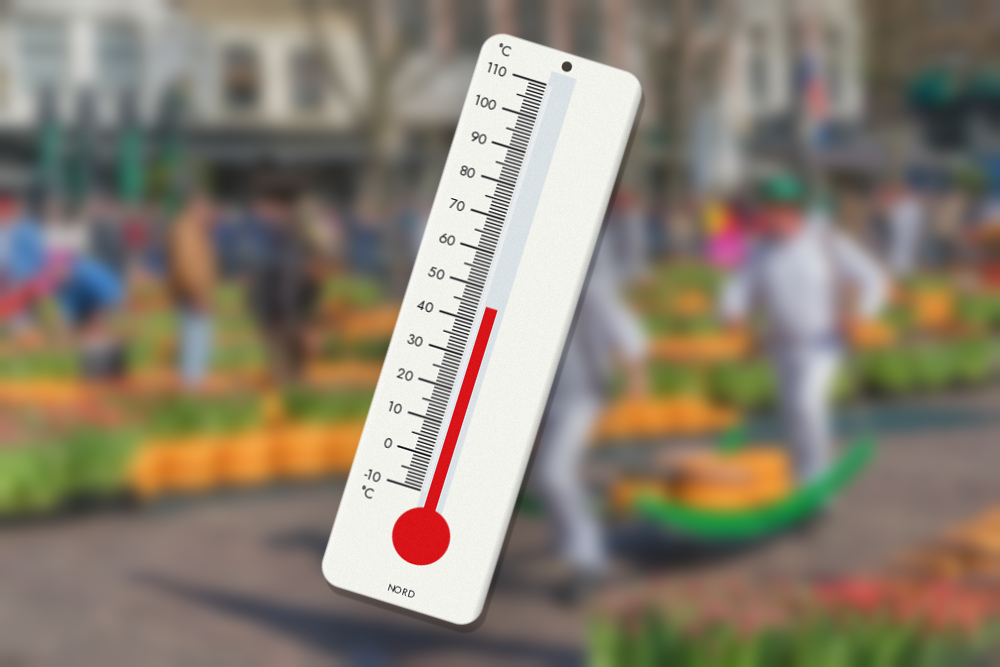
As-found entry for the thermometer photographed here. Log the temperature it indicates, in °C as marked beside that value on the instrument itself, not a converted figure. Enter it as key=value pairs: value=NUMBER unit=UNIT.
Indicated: value=45 unit=°C
